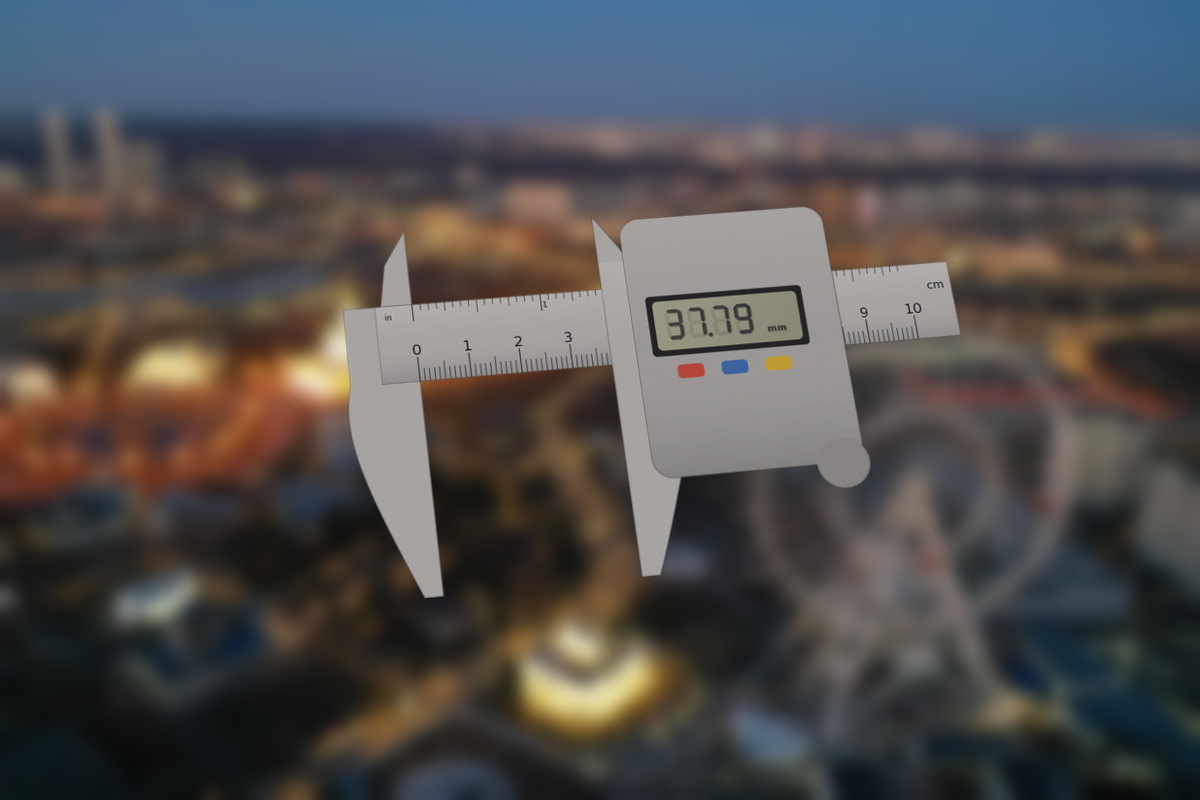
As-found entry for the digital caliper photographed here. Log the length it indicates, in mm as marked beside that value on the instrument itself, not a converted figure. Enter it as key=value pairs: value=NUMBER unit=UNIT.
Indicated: value=37.79 unit=mm
